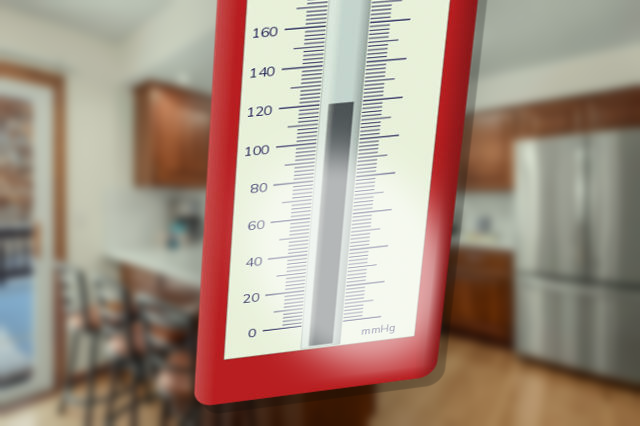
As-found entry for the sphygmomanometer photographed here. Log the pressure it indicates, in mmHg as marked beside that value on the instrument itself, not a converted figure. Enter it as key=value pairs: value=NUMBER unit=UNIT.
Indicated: value=120 unit=mmHg
